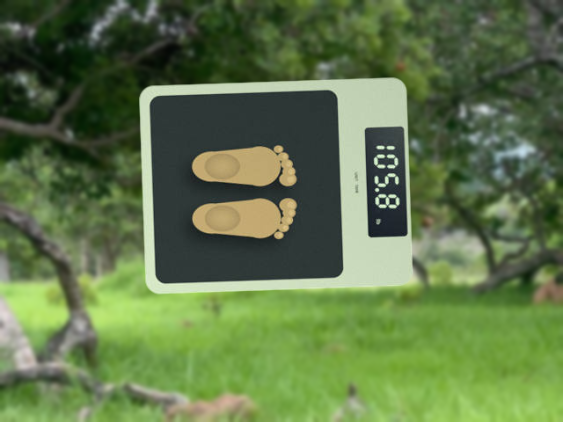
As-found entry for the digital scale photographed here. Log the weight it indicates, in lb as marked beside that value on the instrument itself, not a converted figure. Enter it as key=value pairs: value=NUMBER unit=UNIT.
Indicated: value=105.8 unit=lb
